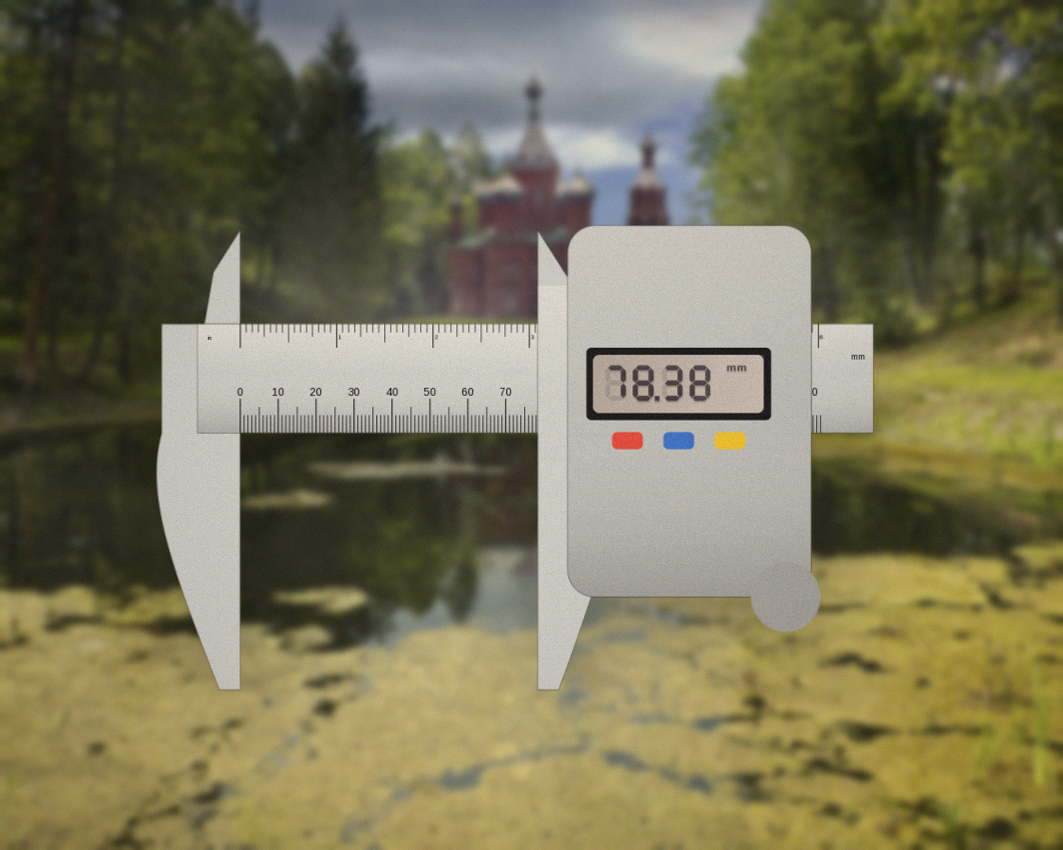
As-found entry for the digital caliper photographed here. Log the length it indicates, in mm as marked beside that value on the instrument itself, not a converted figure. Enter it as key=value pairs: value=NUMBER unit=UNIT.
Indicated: value=78.38 unit=mm
